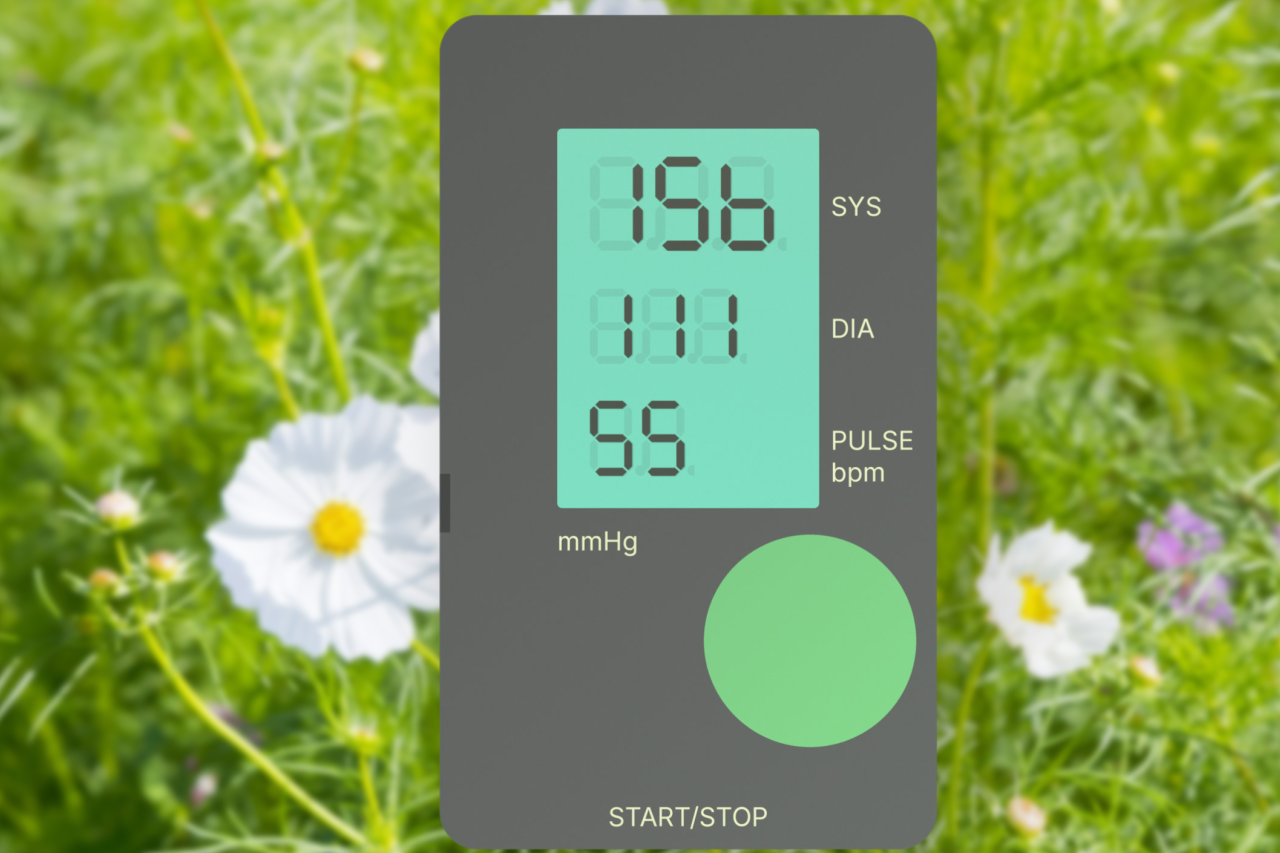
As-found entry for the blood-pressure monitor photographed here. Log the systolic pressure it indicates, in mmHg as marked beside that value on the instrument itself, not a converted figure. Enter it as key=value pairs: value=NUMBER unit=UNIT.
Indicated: value=156 unit=mmHg
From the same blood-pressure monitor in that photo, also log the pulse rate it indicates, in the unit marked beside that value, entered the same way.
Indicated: value=55 unit=bpm
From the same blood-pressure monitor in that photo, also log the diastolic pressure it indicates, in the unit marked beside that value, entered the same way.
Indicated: value=111 unit=mmHg
